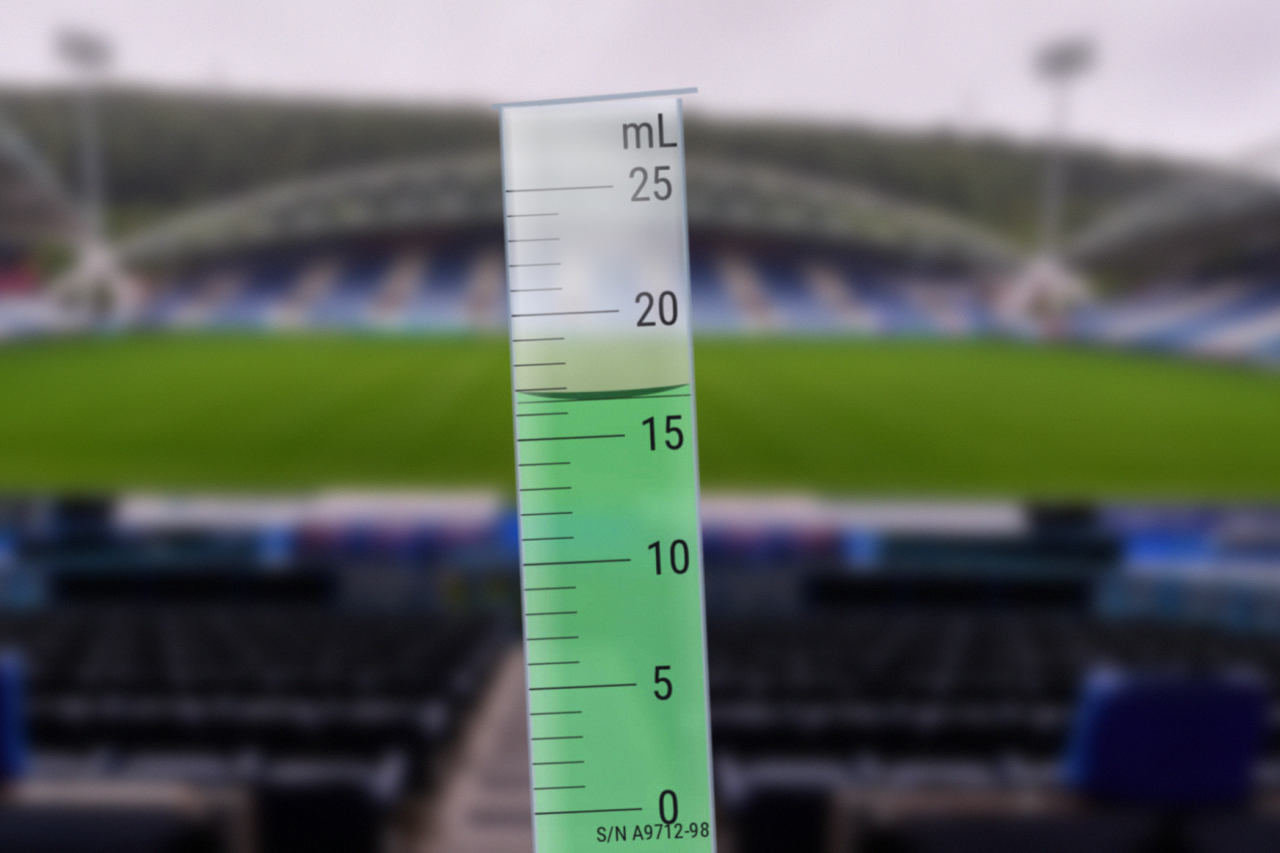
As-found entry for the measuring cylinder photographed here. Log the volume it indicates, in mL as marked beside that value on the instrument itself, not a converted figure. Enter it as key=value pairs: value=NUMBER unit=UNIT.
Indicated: value=16.5 unit=mL
